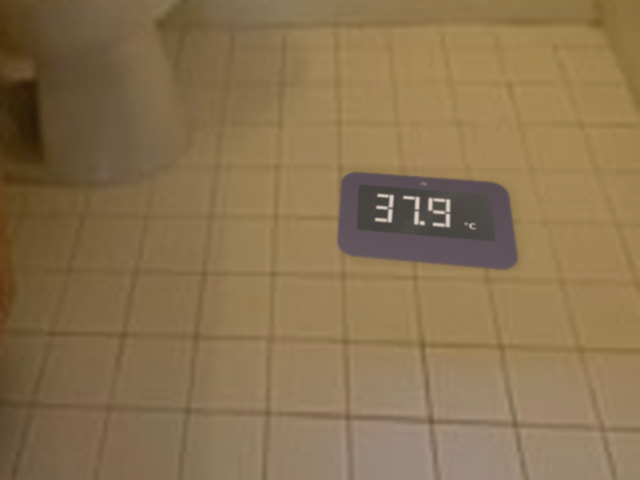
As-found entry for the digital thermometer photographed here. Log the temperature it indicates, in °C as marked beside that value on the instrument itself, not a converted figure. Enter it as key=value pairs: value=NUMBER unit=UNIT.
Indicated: value=37.9 unit=°C
